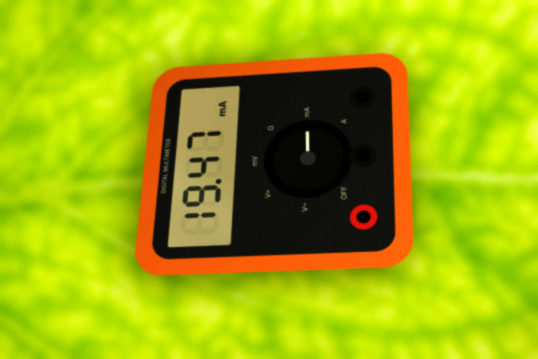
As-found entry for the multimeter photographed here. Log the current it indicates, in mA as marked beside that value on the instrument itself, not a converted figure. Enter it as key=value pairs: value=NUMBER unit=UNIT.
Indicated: value=19.47 unit=mA
